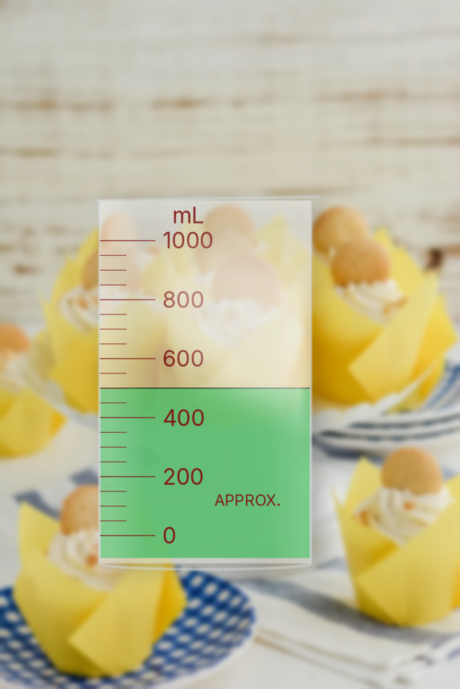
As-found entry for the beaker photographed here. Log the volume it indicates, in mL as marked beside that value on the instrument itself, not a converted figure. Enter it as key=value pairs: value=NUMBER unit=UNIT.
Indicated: value=500 unit=mL
